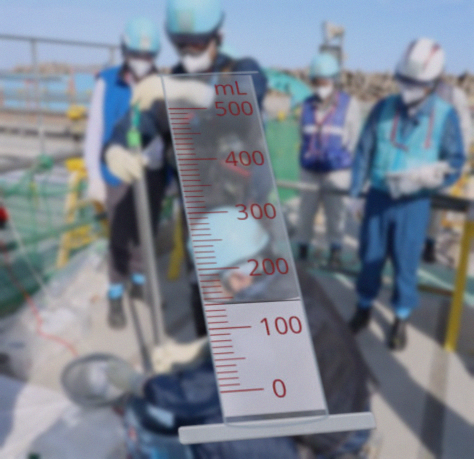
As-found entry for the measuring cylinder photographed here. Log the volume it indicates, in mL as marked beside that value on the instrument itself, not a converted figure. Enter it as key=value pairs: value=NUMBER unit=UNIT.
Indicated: value=140 unit=mL
